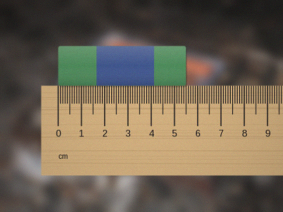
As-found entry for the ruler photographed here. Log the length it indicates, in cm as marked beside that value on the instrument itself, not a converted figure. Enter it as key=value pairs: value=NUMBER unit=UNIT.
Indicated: value=5.5 unit=cm
